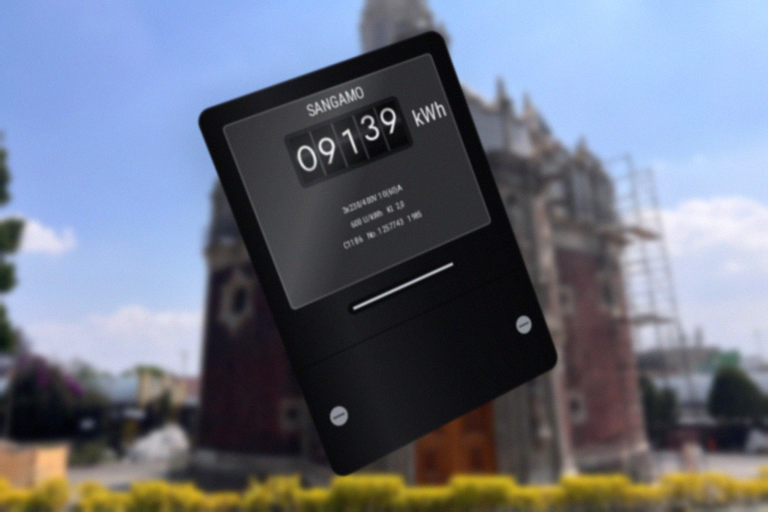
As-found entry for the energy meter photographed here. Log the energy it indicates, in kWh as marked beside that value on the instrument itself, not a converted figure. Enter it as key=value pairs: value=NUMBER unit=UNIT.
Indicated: value=9139 unit=kWh
